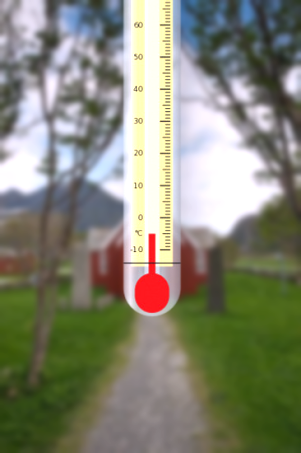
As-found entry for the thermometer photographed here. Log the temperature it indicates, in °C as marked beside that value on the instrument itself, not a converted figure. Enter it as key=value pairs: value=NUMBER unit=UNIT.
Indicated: value=-5 unit=°C
